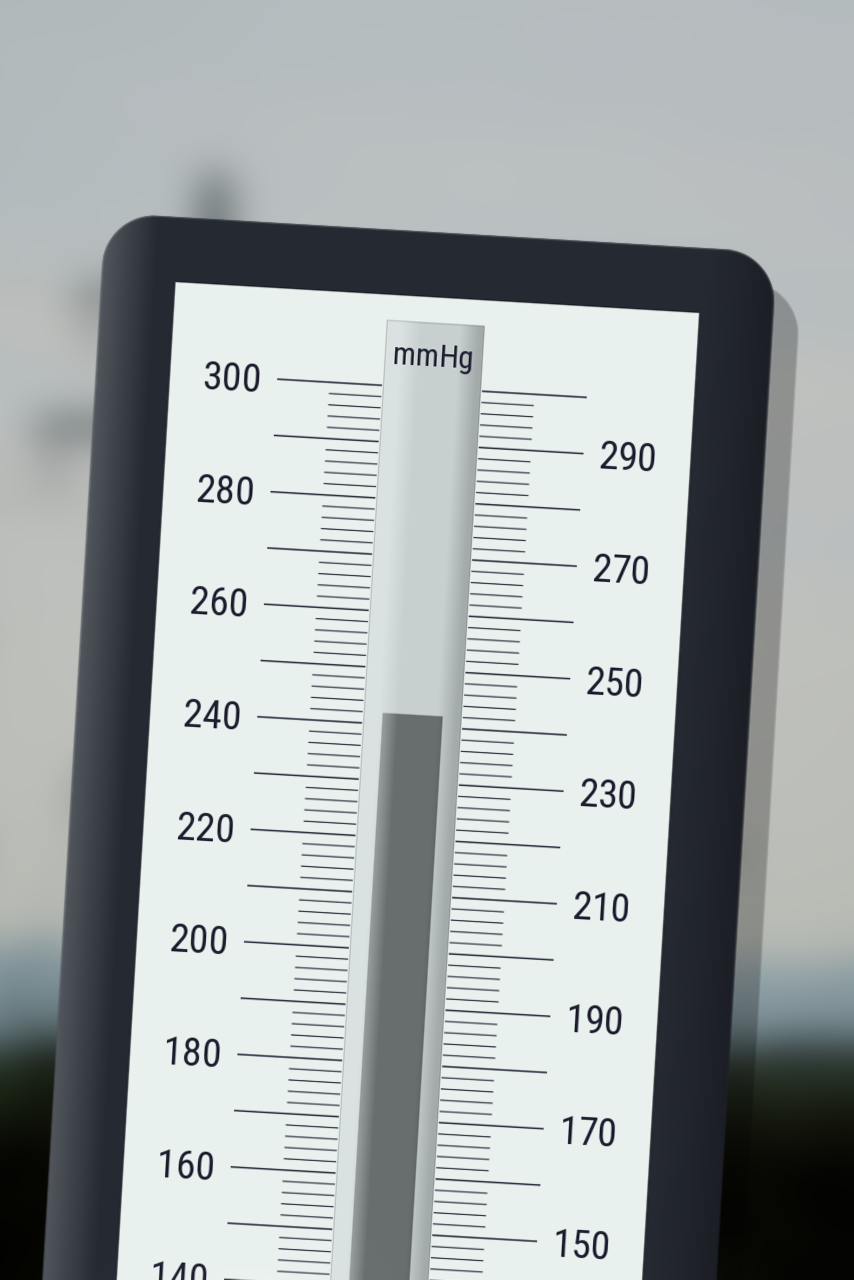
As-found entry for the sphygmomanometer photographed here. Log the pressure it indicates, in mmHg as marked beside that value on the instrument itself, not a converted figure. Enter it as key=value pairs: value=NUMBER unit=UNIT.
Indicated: value=242 unit=mmHg
